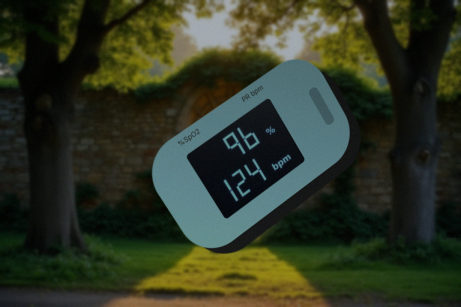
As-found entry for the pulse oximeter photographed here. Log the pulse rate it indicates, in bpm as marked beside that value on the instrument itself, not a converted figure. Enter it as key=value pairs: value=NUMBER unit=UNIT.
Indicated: value=124 unit=bpm
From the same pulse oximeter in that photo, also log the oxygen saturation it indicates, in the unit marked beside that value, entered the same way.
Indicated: value=96 unit=%
